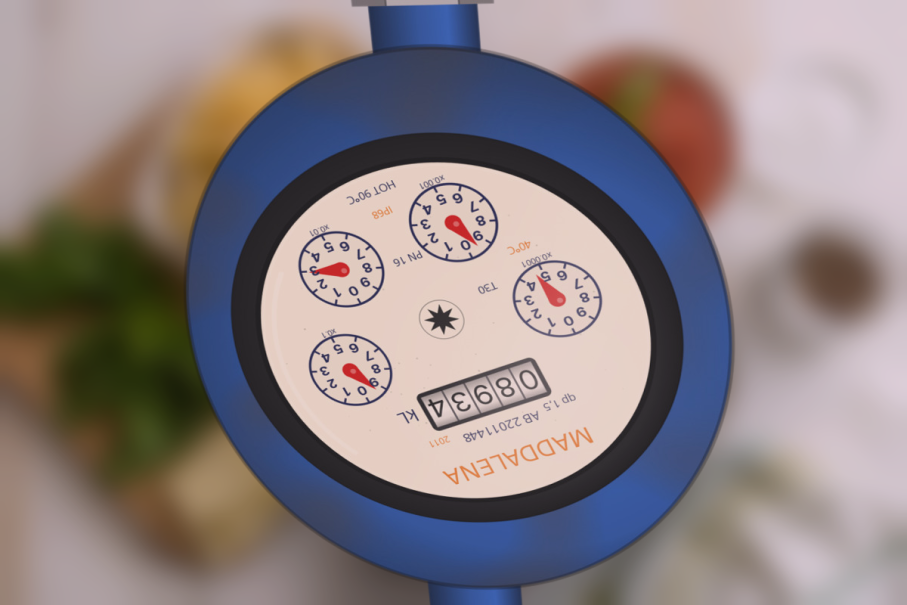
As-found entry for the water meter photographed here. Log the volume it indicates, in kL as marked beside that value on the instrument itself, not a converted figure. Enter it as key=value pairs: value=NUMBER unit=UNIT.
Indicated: value=8933.9294 unit=kL
